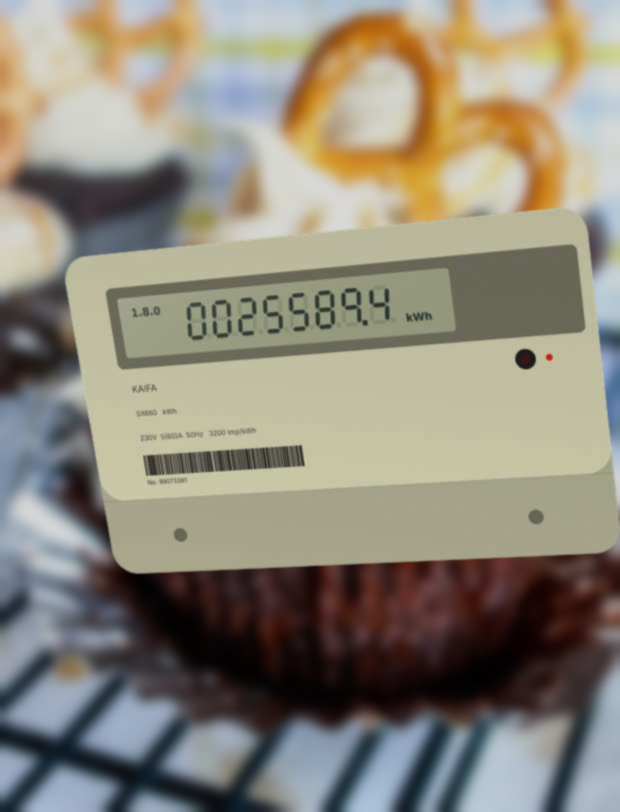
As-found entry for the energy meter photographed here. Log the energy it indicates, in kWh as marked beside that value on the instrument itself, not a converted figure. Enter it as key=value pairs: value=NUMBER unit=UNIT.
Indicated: value=25589.4 unit=kWh
